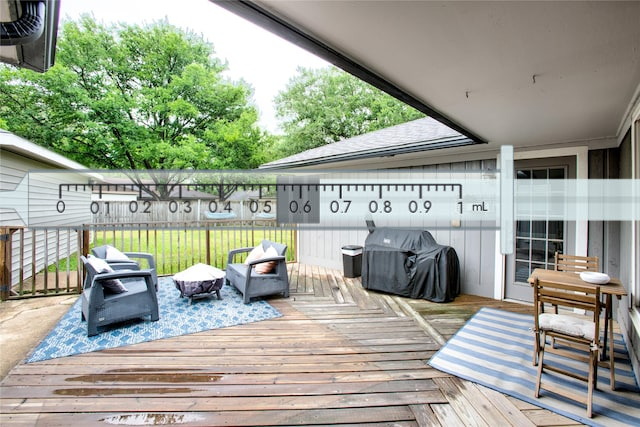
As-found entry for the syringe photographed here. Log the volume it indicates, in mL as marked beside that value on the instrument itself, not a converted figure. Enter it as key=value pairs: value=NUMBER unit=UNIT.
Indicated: value=0.54 unit=mL
